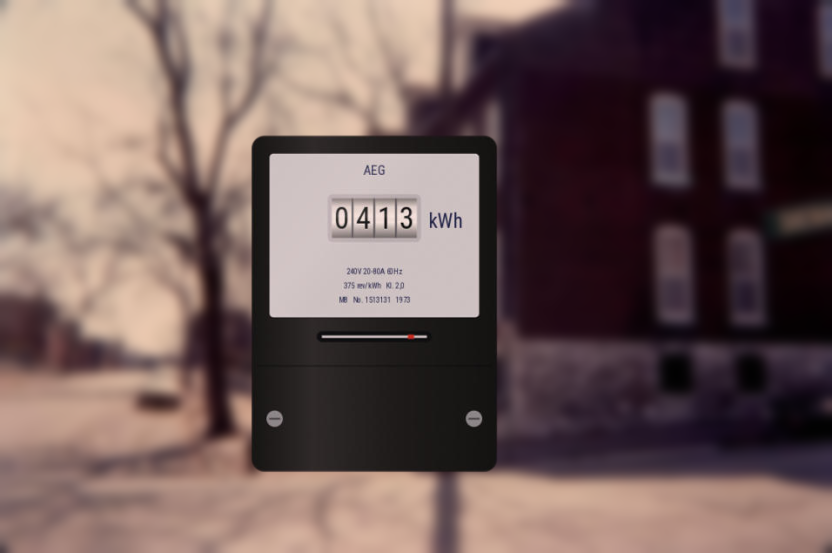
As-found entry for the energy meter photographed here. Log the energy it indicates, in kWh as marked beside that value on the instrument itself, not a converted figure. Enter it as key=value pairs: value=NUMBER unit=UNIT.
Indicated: value=413 unit=kWh
